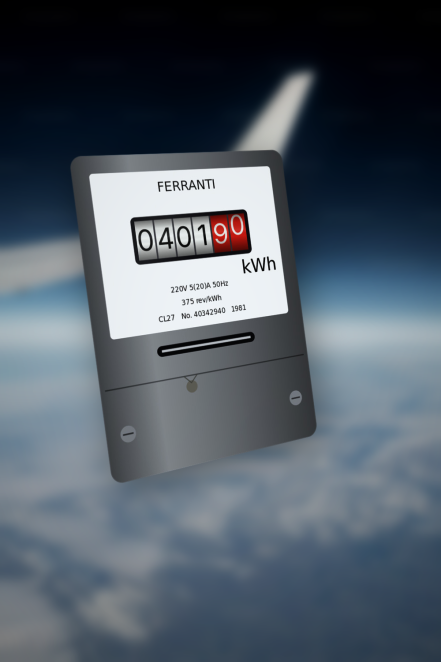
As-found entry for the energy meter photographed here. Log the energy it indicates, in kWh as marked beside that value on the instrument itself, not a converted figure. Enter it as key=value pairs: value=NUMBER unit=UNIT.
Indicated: value=401.90 unit=kWh
